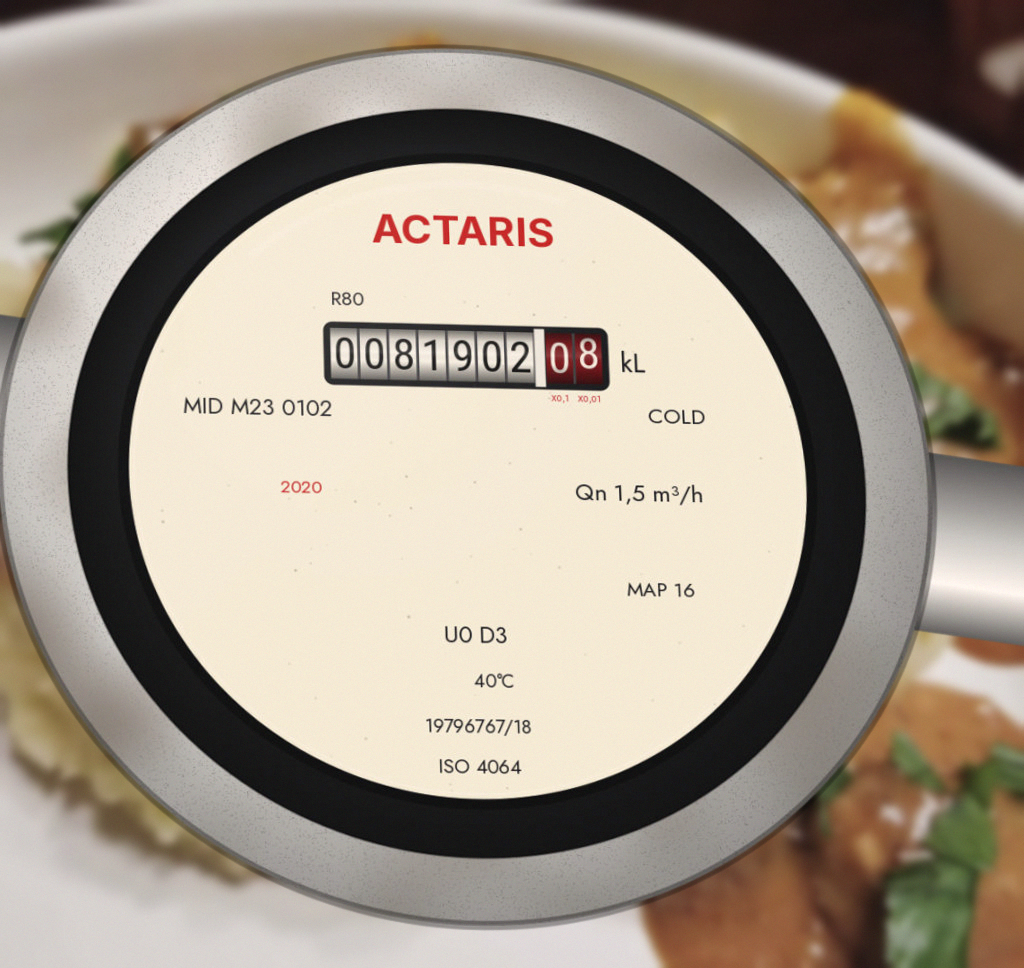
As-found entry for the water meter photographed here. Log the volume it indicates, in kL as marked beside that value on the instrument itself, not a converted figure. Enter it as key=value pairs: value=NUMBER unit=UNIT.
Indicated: value=81902.08 unit=kL
